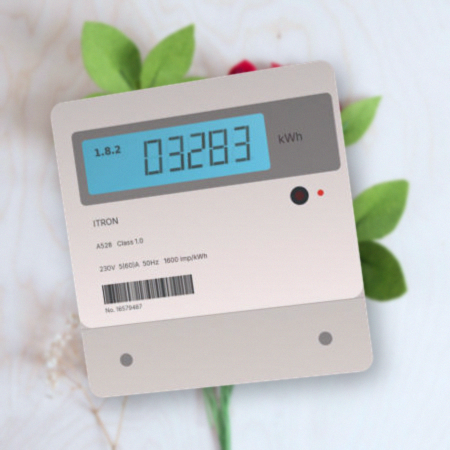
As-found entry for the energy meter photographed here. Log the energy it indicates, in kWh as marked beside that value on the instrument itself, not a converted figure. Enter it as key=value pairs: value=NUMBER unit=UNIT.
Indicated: value=3283 unit=kWh
